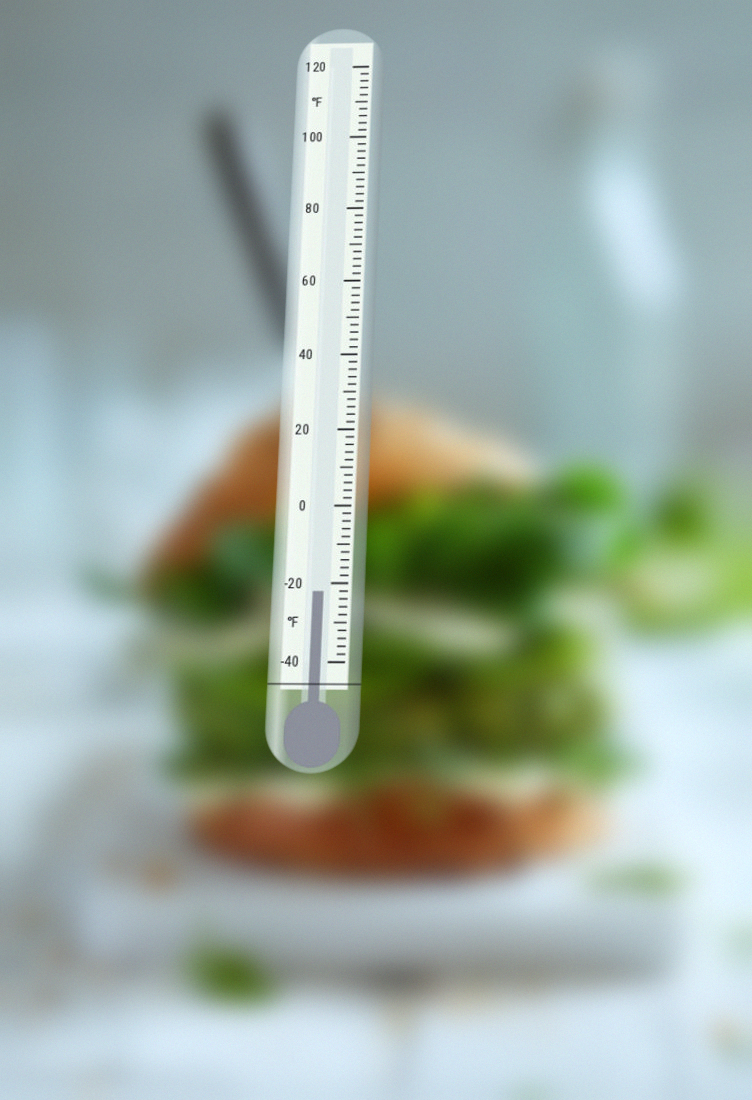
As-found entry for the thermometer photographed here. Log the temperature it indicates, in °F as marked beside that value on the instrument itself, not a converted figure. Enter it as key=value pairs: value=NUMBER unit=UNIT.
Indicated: value=-22 unit=°F
